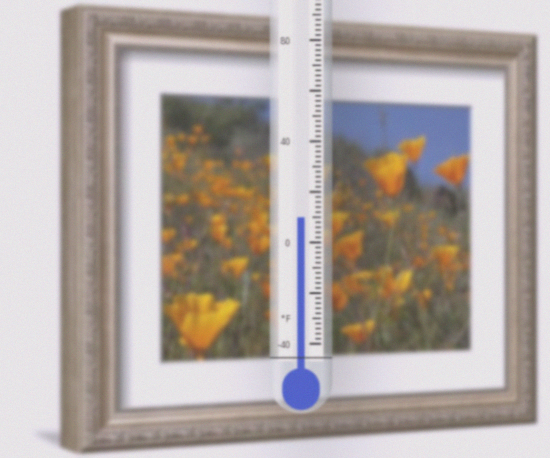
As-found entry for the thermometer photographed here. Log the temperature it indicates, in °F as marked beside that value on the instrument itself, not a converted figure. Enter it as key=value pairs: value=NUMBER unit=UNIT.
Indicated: value=10 unit=°F
